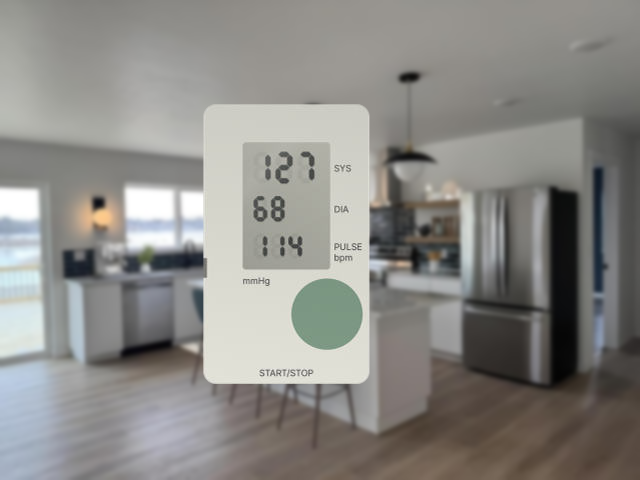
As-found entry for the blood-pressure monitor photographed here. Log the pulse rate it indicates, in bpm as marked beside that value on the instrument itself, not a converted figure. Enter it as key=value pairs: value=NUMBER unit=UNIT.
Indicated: value=114 unit=bpm
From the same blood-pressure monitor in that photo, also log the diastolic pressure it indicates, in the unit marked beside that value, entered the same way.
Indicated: value=68 unit=mmHg
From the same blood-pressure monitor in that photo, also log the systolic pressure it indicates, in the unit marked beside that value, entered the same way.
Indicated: value=127 unit=mmHg
